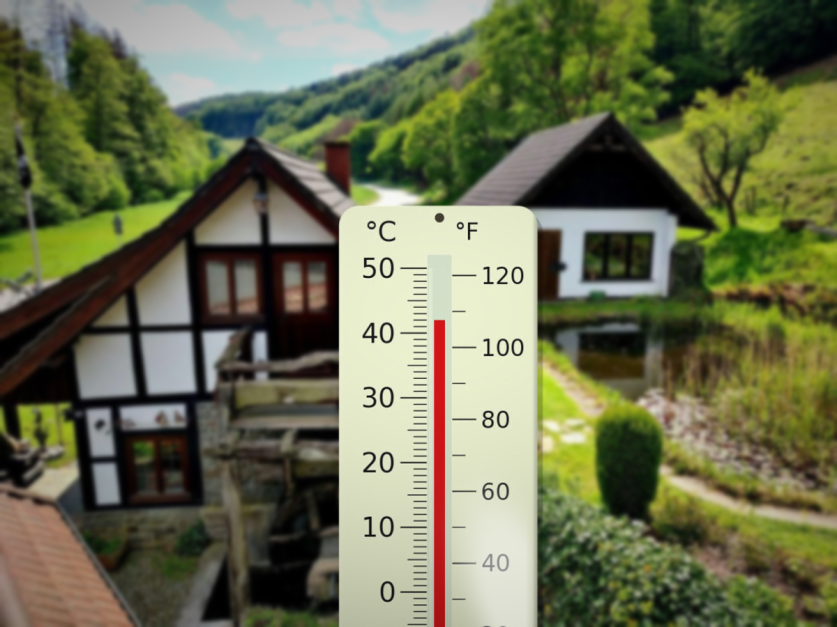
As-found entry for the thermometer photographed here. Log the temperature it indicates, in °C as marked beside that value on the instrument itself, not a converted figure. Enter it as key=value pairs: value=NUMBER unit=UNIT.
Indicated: value=42 unit=°C
